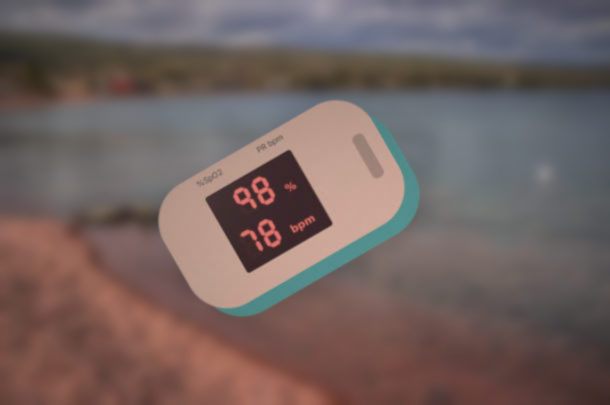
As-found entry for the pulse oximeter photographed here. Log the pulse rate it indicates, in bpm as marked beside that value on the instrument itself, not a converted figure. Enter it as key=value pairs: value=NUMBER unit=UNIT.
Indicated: value=78 unit=bpm
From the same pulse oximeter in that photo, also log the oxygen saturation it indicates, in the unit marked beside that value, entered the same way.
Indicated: value=98 unit=%
